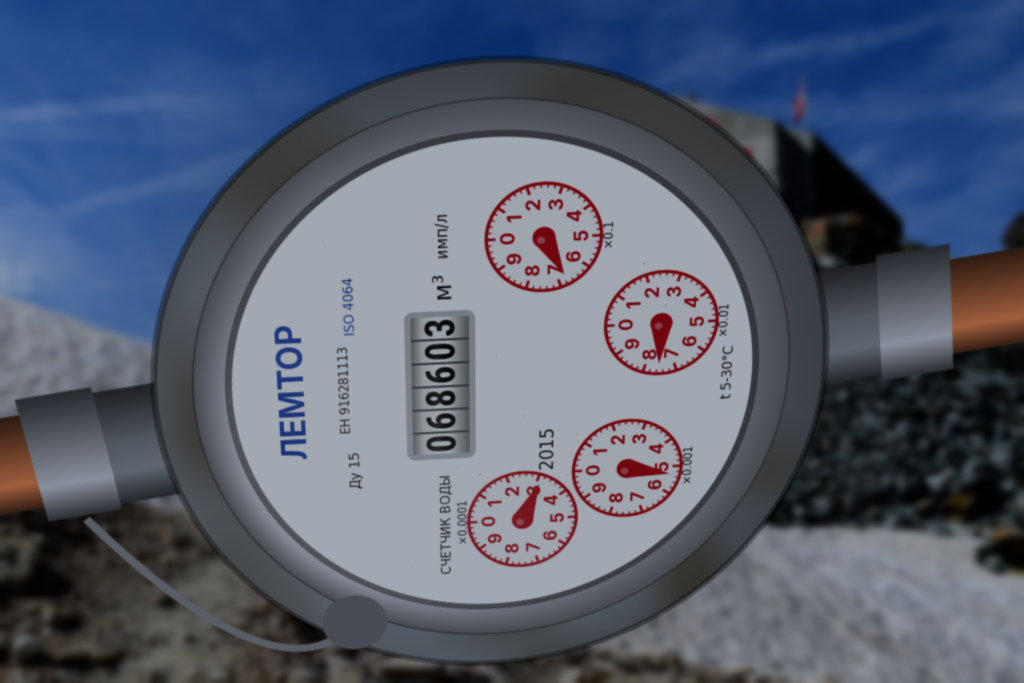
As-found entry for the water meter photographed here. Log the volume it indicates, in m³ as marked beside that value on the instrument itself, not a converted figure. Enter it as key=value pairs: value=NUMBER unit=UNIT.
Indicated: value=68603.6753 unit=m³
